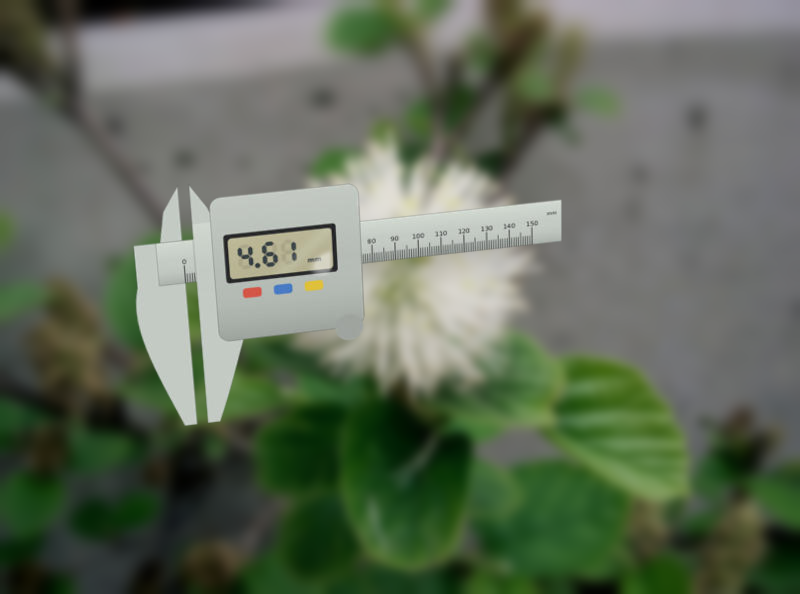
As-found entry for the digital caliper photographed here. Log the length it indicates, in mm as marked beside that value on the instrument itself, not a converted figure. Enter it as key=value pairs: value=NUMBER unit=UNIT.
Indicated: value=4.61 unit=mm
